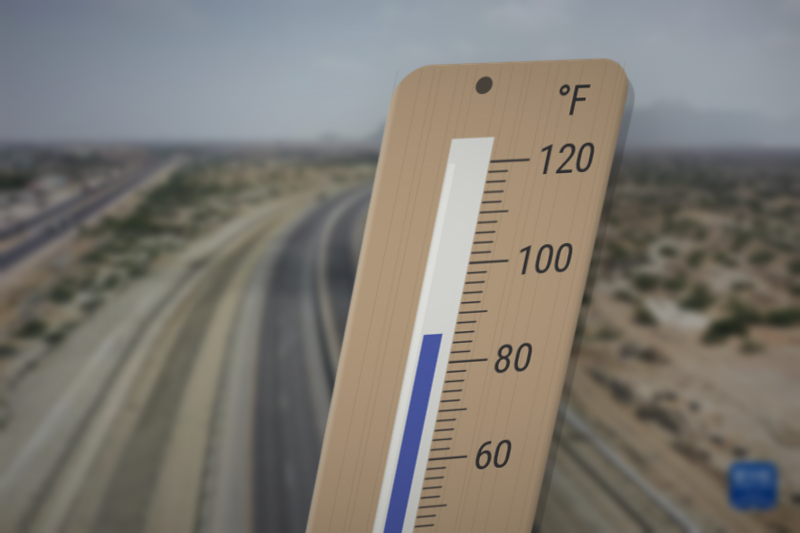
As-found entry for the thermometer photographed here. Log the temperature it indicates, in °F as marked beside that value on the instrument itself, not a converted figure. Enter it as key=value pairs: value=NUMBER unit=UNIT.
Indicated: value=86 unit=°F
